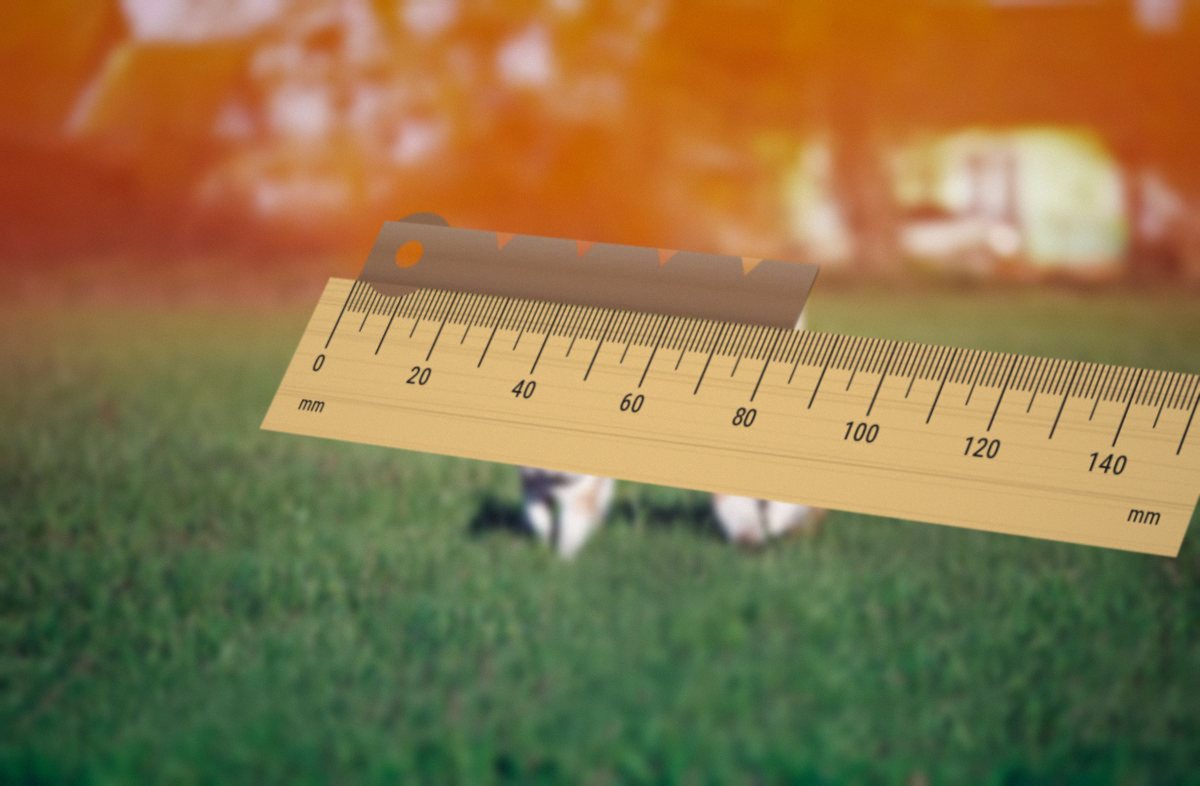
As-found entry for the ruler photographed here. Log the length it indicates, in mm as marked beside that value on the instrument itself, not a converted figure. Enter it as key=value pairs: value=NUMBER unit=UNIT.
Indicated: value=82 unit=mm
